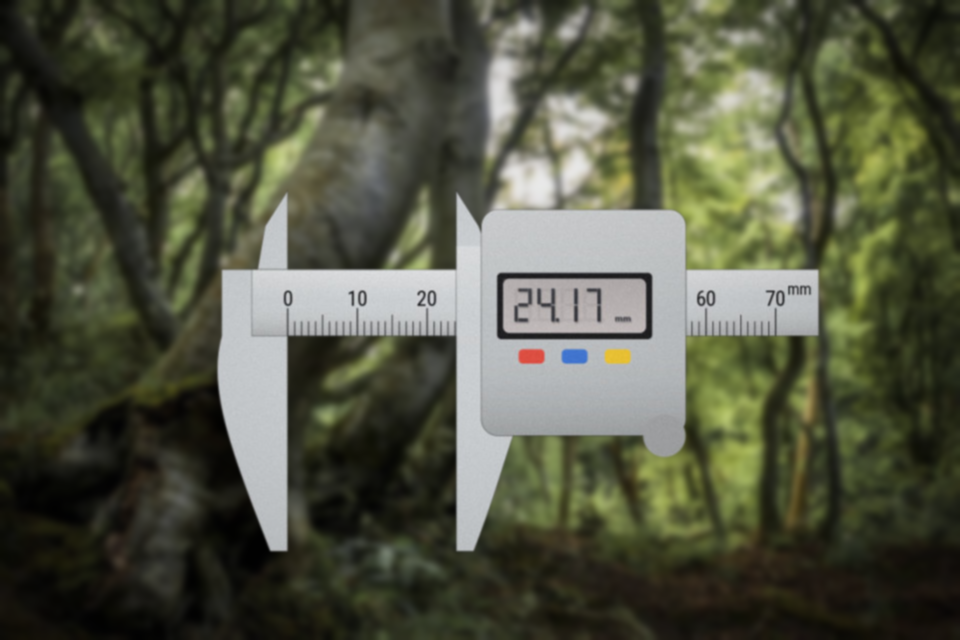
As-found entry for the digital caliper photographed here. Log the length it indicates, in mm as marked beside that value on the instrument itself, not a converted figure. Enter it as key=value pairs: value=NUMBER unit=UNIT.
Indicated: value=24.17 unit=mm
